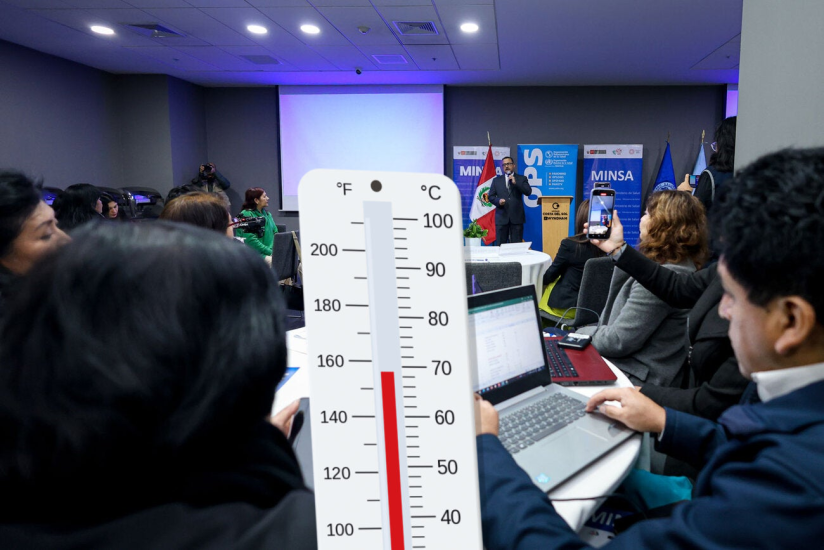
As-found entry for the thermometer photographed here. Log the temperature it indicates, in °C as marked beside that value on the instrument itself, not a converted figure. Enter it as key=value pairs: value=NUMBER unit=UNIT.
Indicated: value=69 unit=°C
